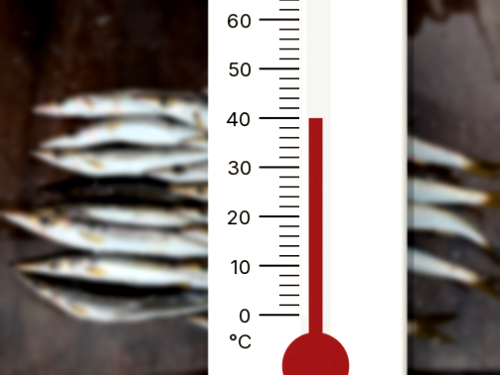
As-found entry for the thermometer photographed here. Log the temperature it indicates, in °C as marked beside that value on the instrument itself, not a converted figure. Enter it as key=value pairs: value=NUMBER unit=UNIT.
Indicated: value=40 unit=°C
